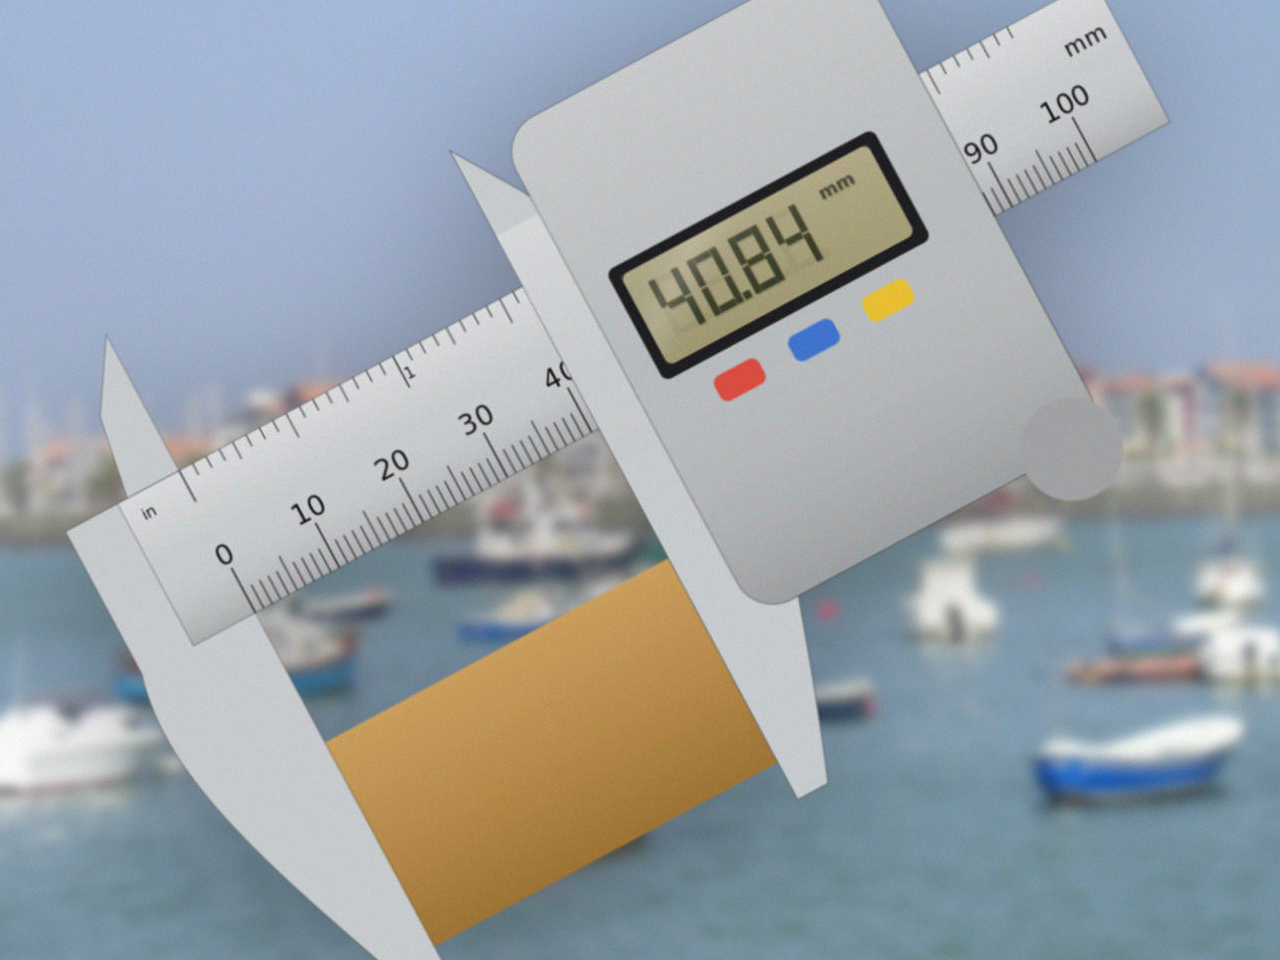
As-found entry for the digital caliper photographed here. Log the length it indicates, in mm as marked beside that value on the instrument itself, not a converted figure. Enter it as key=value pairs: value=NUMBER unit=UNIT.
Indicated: value=40.84 unit=mm
